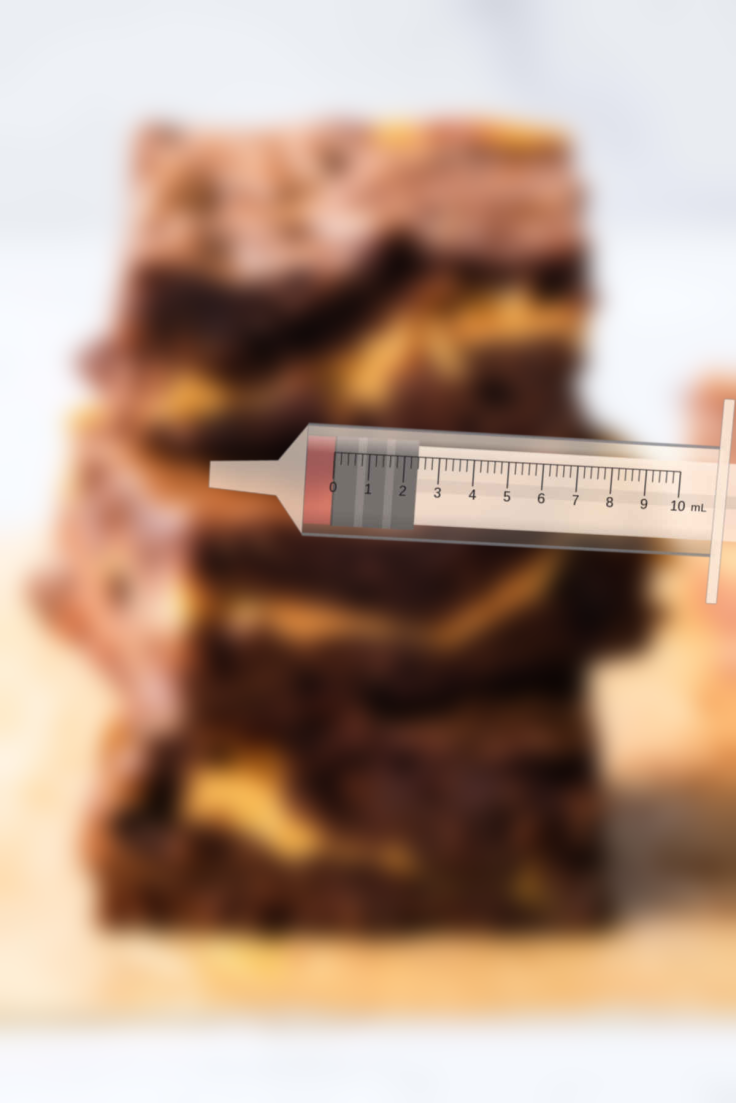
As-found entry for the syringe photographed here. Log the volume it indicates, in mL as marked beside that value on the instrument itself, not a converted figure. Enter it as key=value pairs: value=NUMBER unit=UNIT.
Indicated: value=0 unit=mL
